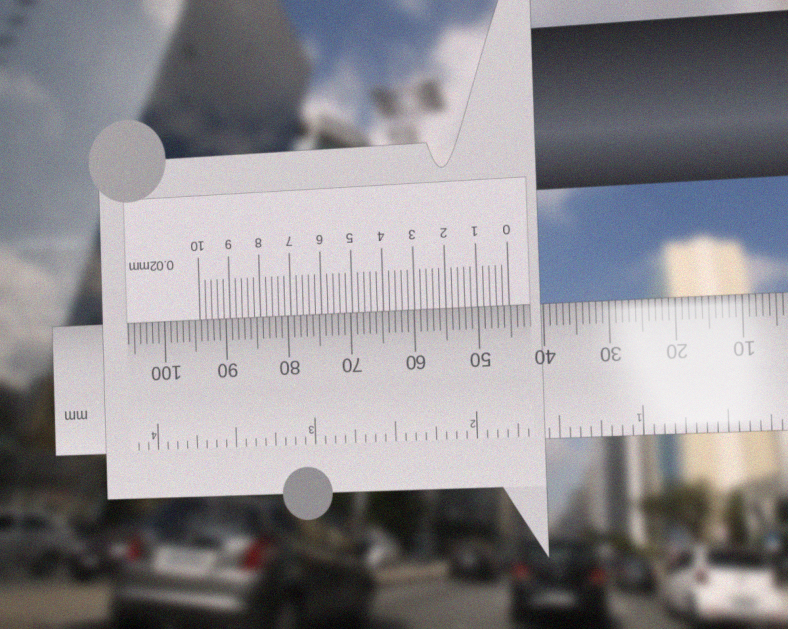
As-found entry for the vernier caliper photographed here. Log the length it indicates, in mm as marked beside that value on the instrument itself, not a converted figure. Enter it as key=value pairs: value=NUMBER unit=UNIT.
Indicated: value=45.2 unit=mm
